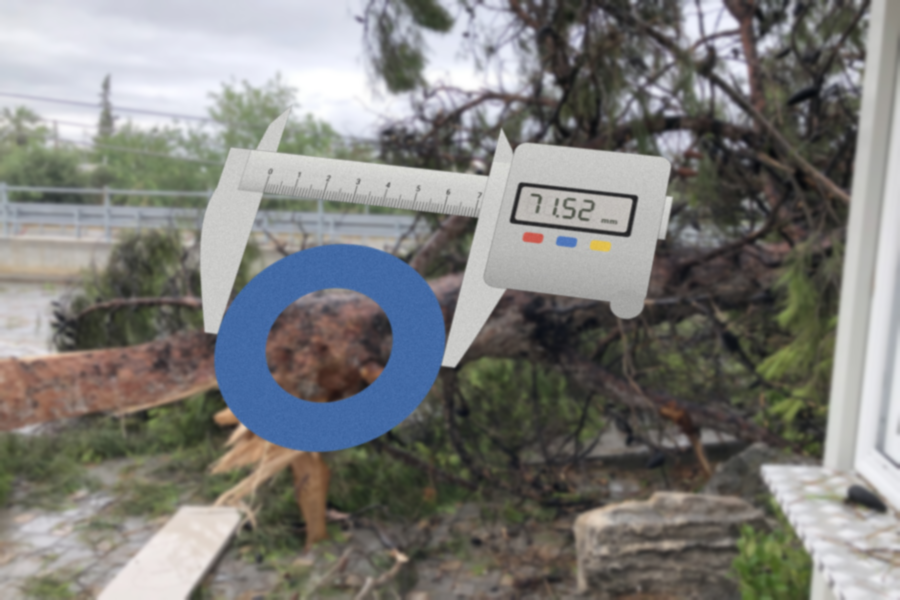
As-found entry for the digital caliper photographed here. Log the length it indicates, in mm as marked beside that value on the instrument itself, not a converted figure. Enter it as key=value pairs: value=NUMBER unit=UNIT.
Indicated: value=71.52 unit=mm
